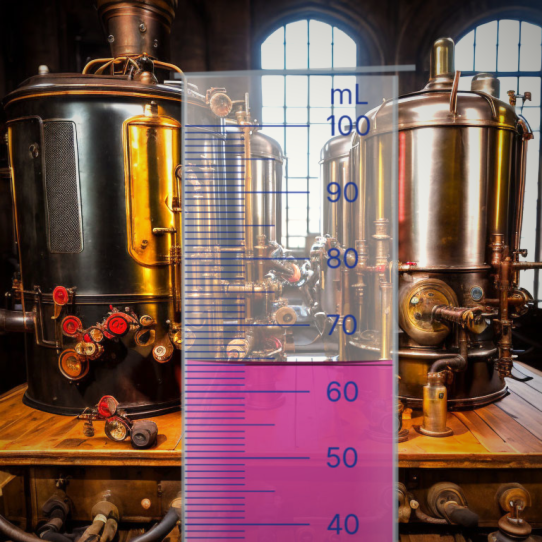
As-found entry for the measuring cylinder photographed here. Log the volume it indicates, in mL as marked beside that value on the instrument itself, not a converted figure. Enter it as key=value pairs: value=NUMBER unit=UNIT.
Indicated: value=64 unit=mL
